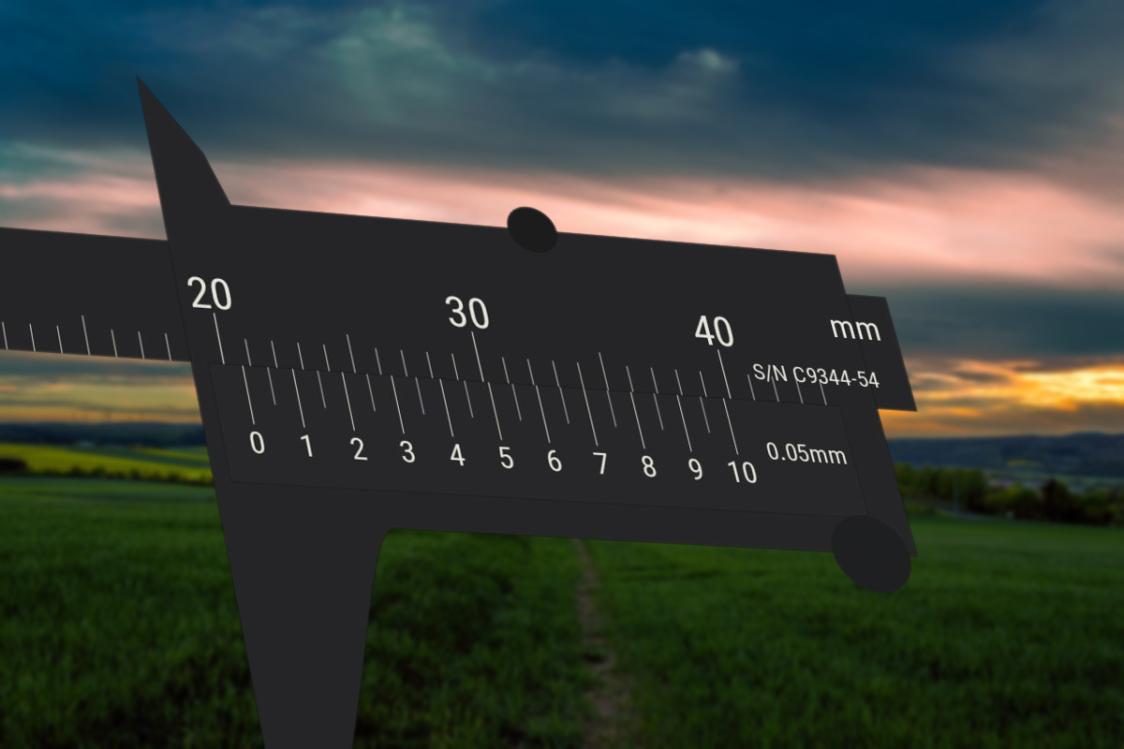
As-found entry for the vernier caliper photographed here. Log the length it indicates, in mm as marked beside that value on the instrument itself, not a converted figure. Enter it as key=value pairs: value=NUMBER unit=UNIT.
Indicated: value=20.70 unit=mm
